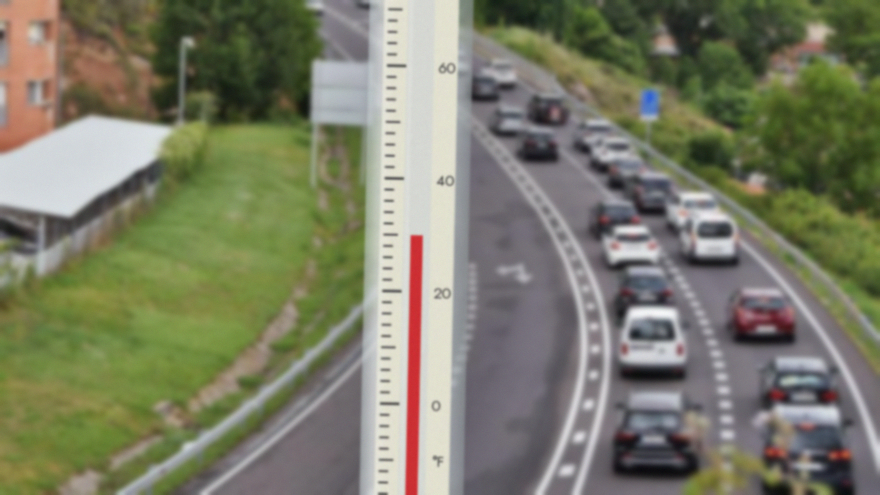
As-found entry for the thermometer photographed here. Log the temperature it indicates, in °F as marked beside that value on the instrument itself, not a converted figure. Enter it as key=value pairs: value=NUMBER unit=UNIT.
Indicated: value=30 unit=°F
